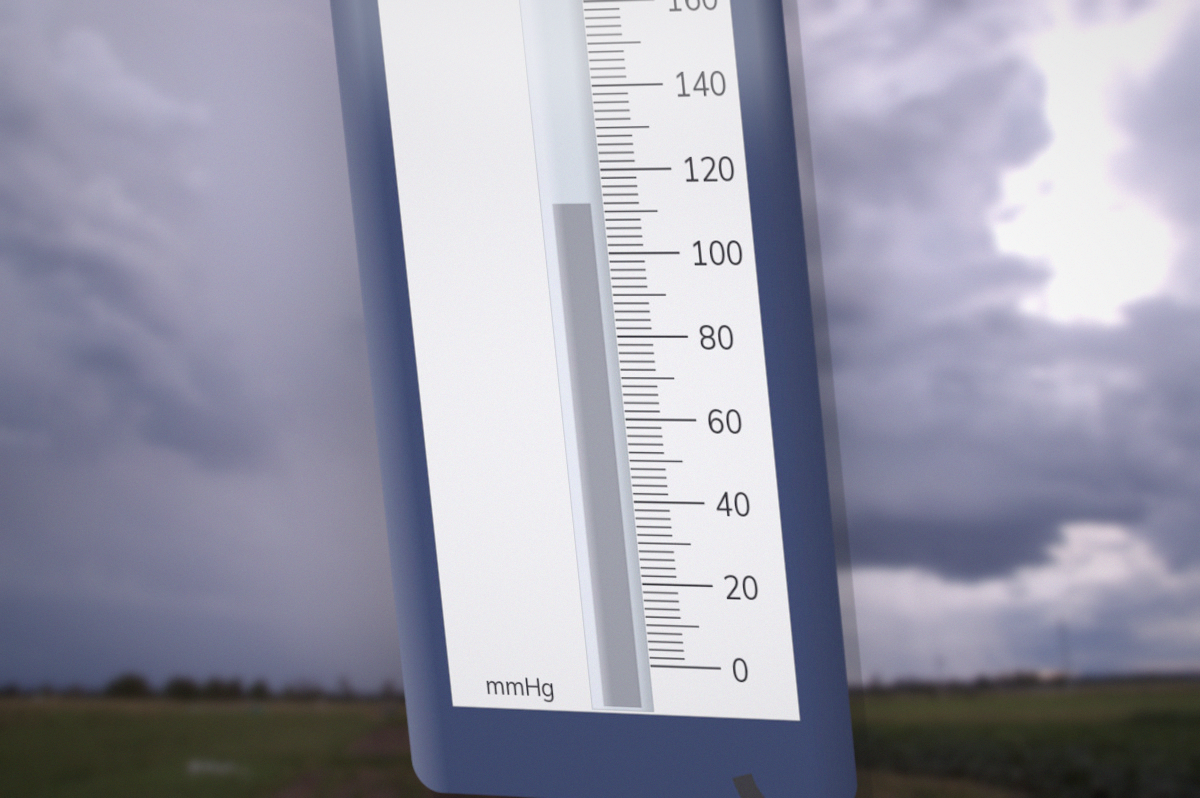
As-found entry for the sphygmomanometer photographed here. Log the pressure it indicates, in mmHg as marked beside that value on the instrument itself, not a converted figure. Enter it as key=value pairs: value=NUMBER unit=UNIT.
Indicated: value=112 unit=mmHg
